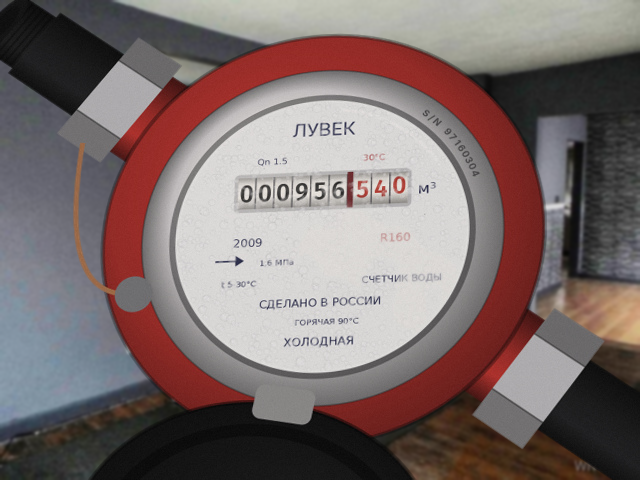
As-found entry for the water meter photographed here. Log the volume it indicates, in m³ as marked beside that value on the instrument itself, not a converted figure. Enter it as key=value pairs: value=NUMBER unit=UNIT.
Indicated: value=956.540 unit=m³
